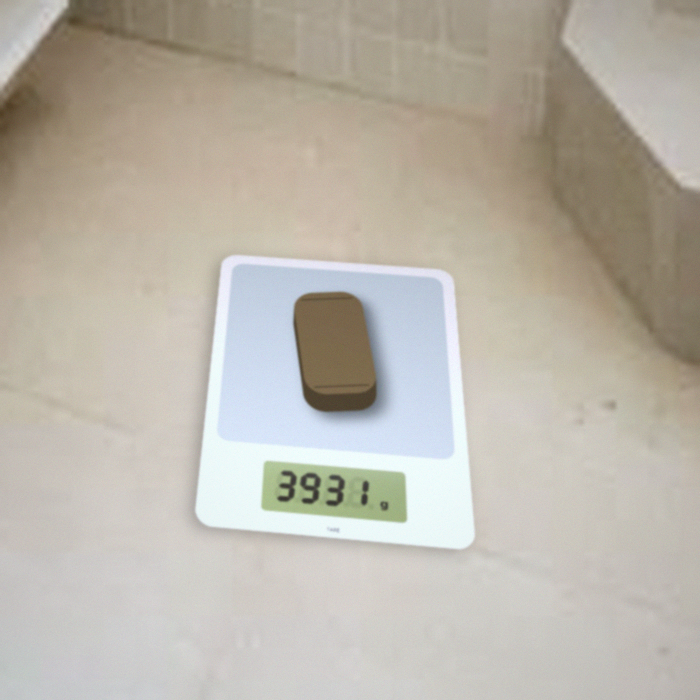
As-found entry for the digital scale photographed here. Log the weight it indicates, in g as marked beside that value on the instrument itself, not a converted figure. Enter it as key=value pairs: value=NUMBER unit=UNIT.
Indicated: value=3931 unit=g
